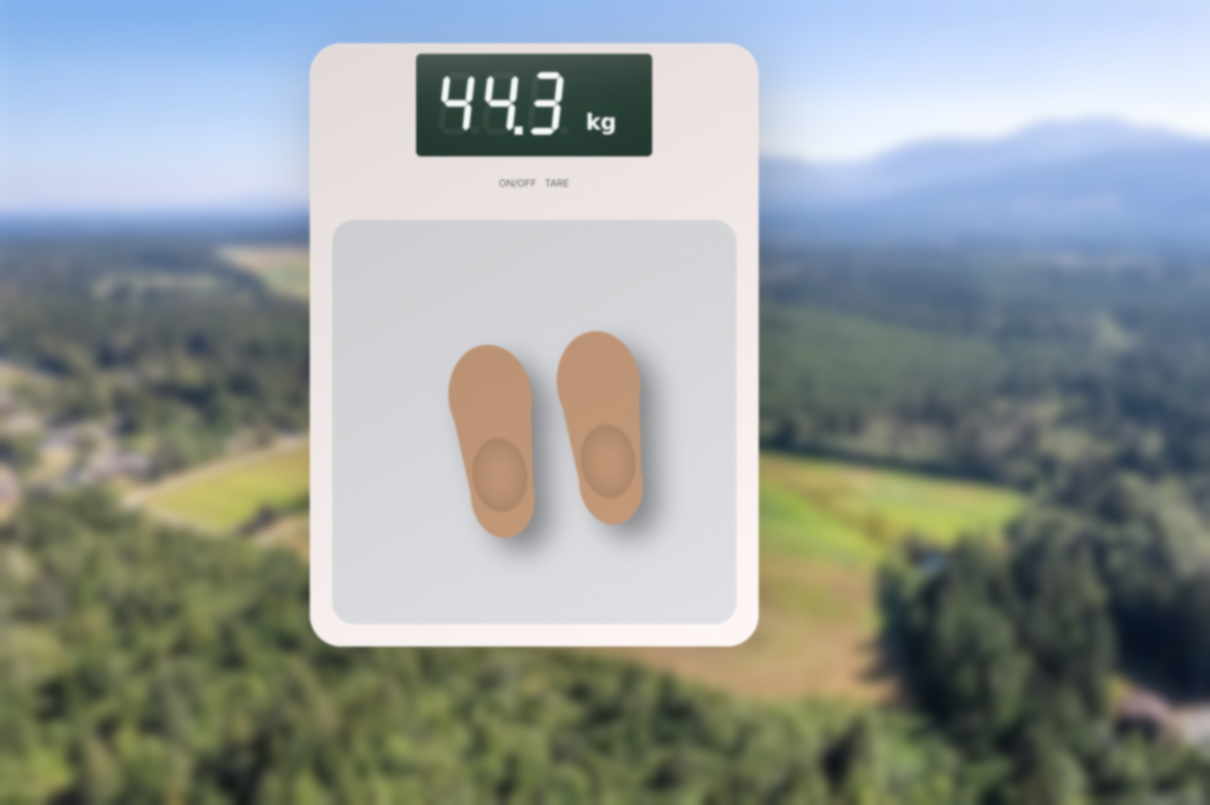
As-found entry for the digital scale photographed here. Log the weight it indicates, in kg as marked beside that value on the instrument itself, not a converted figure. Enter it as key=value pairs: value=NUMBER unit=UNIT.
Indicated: value=44.3 unit=kg
